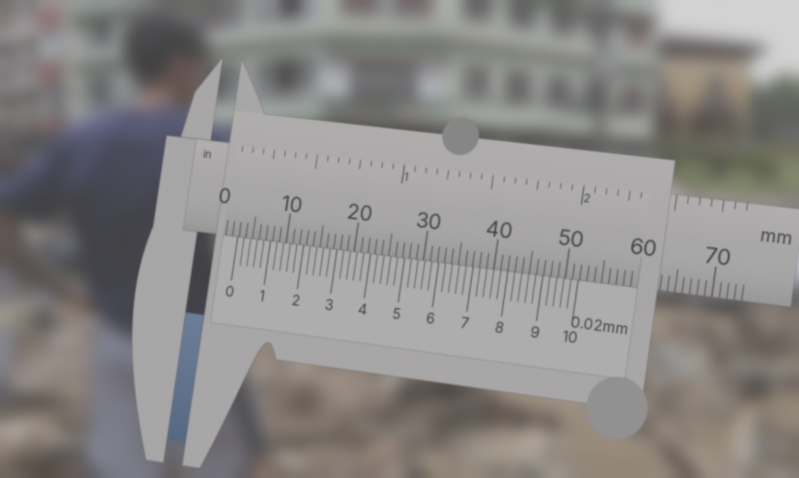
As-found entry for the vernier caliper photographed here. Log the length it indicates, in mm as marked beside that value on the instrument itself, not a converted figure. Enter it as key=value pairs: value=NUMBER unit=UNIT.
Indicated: value=2.8 unit=mm
